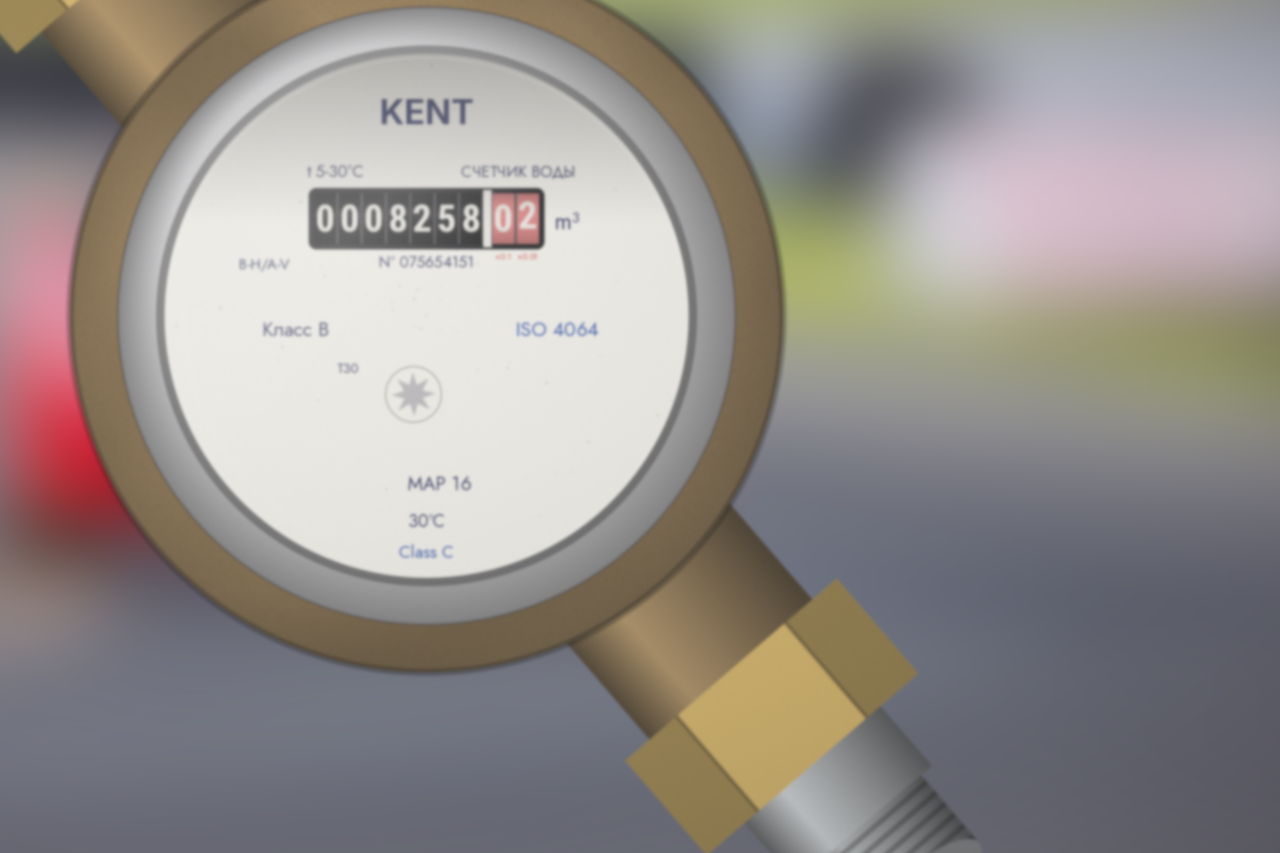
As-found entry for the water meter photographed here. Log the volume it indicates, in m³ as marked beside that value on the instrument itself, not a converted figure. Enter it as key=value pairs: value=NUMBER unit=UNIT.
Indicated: value=8258.02 unit=m³
